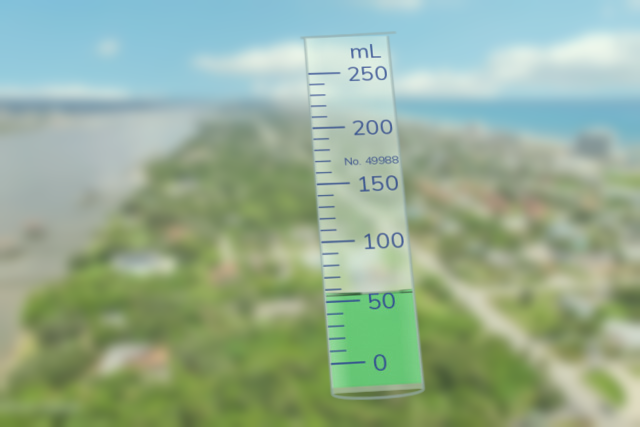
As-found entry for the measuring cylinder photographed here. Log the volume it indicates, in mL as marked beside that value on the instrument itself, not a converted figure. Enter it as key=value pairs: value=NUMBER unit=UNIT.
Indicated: value=55 unit=mL
